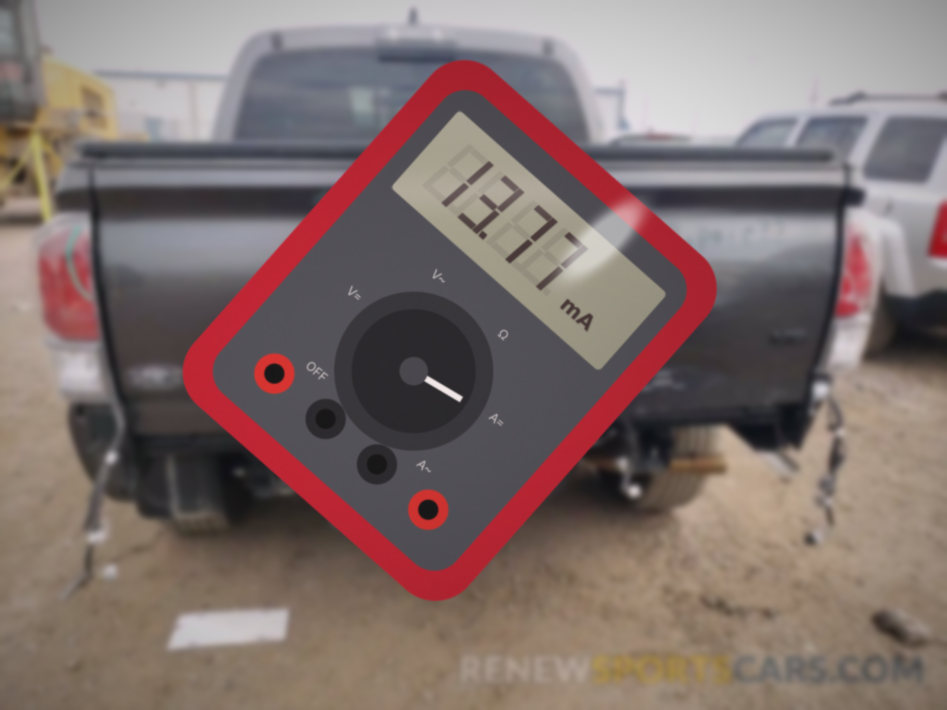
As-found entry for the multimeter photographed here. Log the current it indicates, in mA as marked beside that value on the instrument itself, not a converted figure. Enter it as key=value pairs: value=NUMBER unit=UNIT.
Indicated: value=13.77 unit=mA
